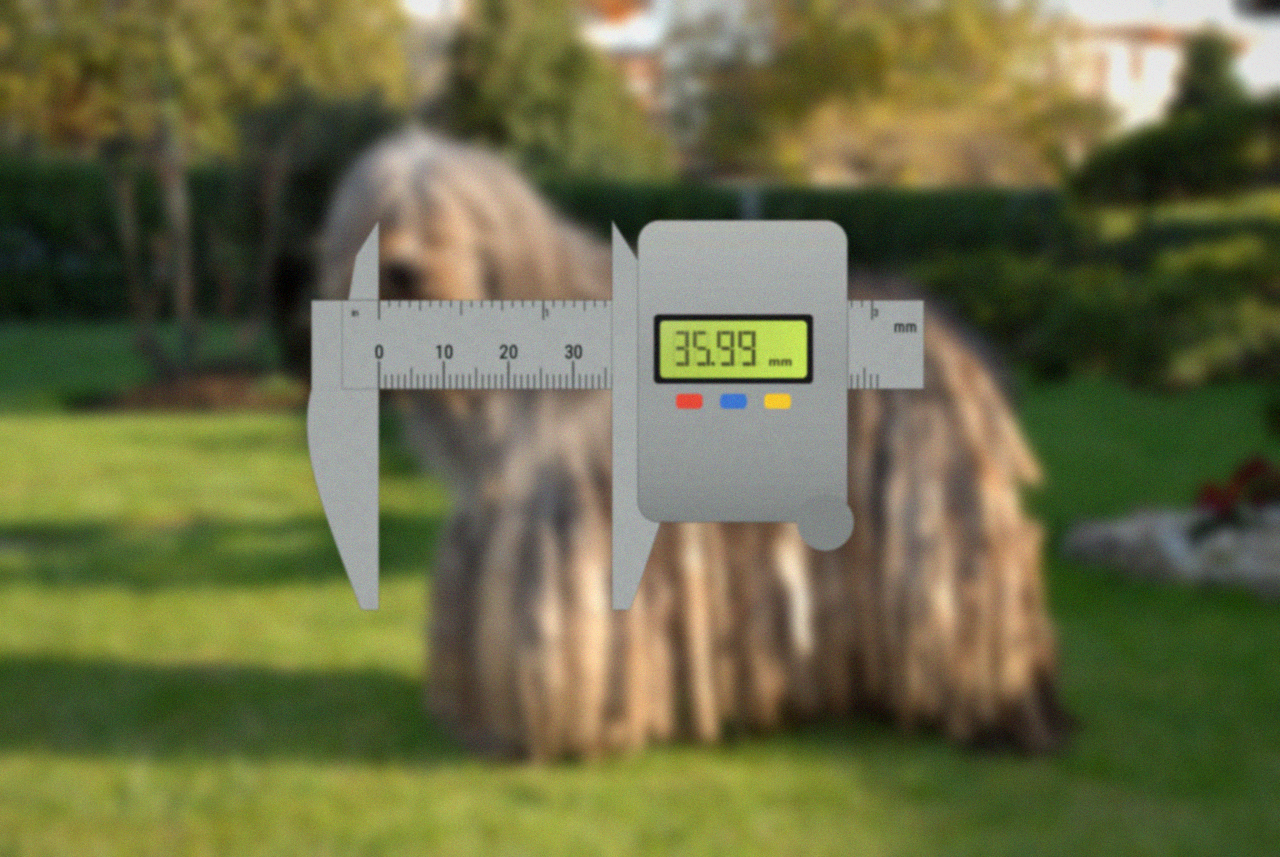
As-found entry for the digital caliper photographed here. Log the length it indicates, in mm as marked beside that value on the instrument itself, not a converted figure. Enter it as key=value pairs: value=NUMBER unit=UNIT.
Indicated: value=35.99 unit=mm
